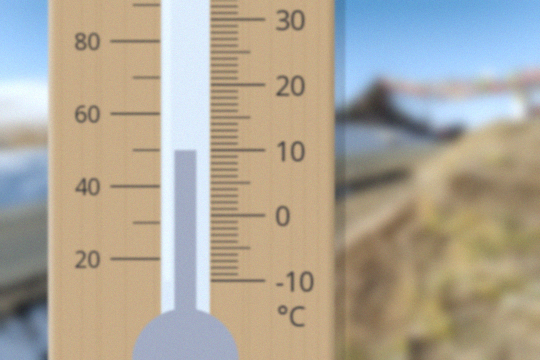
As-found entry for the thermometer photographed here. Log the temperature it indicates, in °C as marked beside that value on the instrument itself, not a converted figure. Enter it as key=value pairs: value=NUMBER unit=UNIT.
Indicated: value=10 unit=°C
